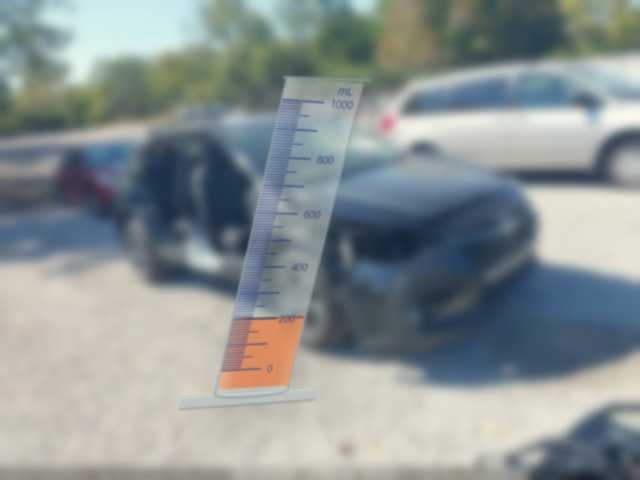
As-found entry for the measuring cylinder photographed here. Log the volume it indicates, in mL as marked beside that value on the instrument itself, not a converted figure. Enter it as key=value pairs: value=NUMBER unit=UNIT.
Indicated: value=200 unit=mL
